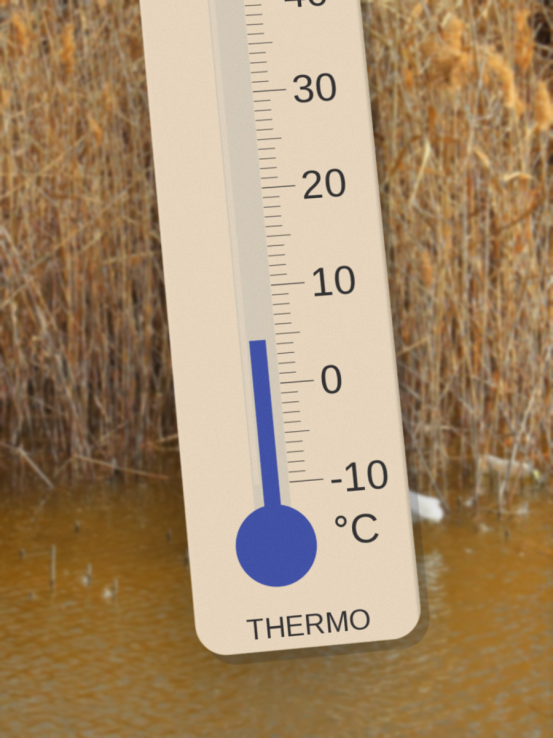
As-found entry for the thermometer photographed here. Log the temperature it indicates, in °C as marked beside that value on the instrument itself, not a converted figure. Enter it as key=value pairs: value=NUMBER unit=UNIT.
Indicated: value=4.5 unit=°C
